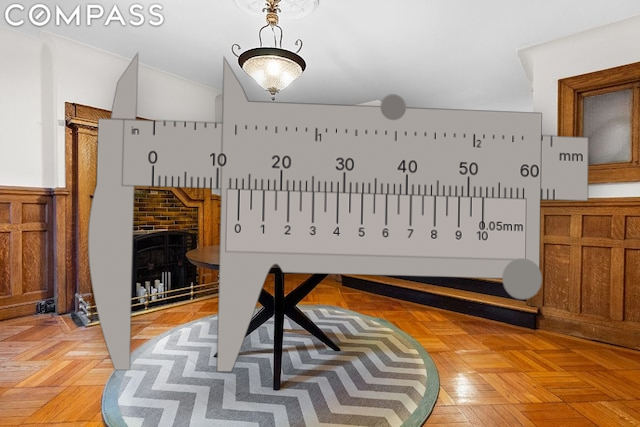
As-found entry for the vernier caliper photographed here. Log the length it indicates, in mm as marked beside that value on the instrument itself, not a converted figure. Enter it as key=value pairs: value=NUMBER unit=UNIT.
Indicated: value=13.4 unit=mm
